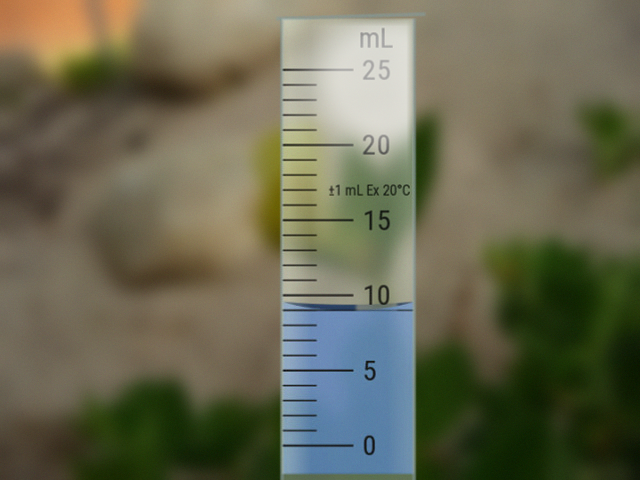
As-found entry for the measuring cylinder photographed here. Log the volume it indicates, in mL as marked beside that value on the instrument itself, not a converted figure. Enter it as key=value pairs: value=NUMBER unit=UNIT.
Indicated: value=9 unit=mL
